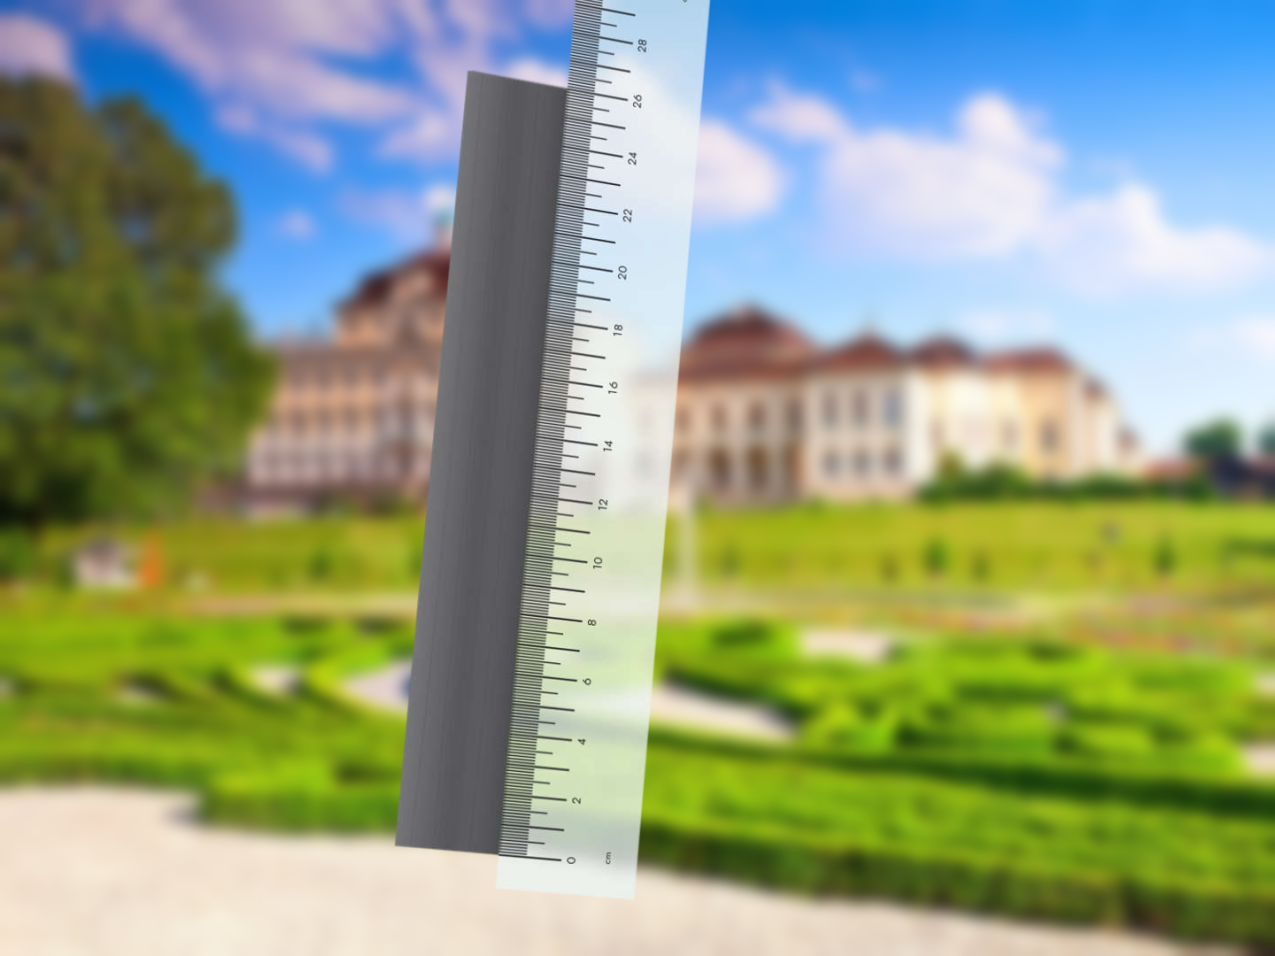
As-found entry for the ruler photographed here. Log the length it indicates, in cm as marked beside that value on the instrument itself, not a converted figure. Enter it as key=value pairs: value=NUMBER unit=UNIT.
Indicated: value=26 unit=cm
